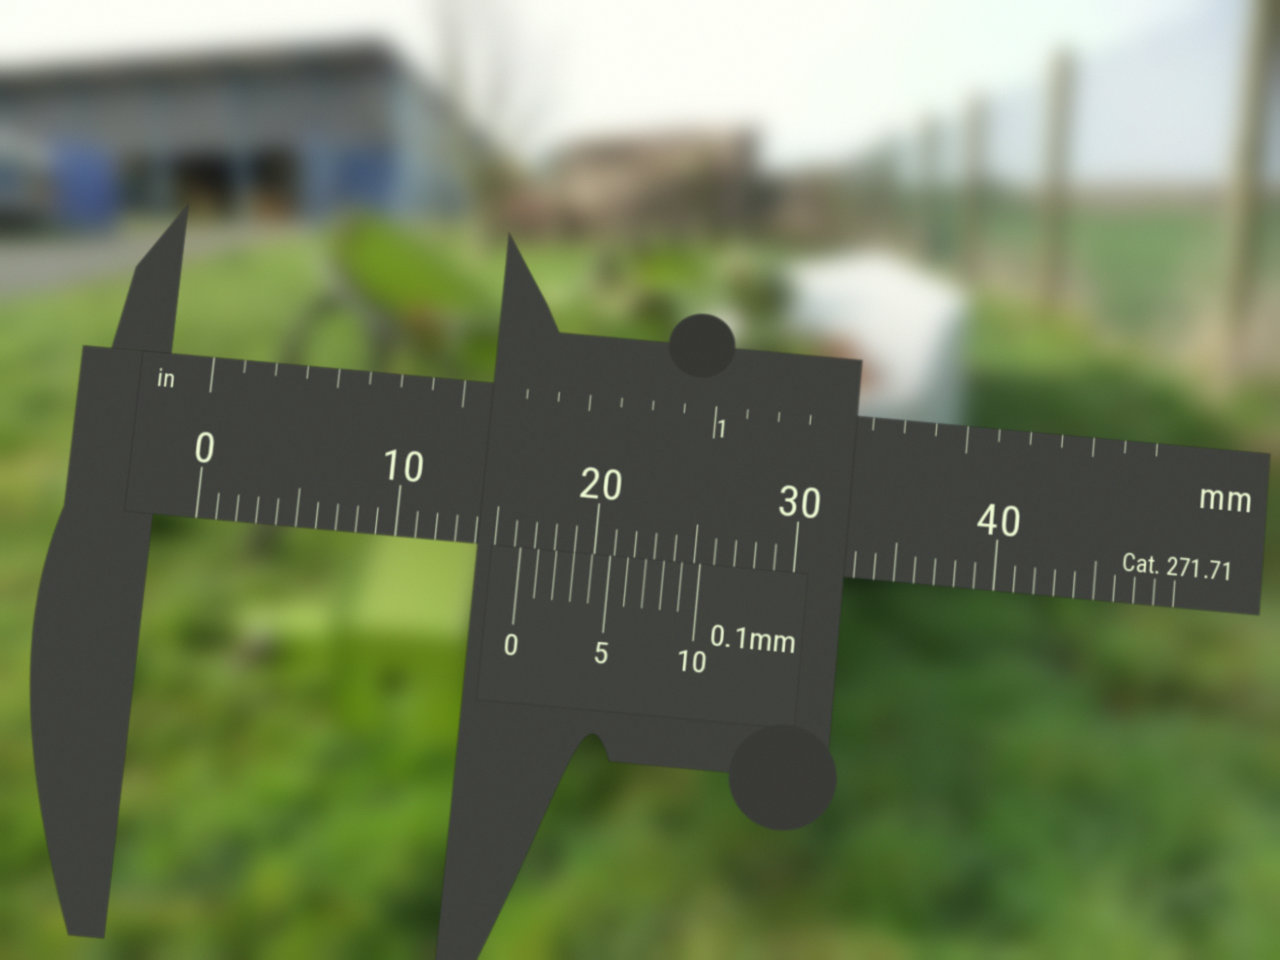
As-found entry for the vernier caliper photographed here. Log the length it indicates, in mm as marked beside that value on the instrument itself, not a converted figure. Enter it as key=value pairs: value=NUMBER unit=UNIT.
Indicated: value=16.3 unit=mm
